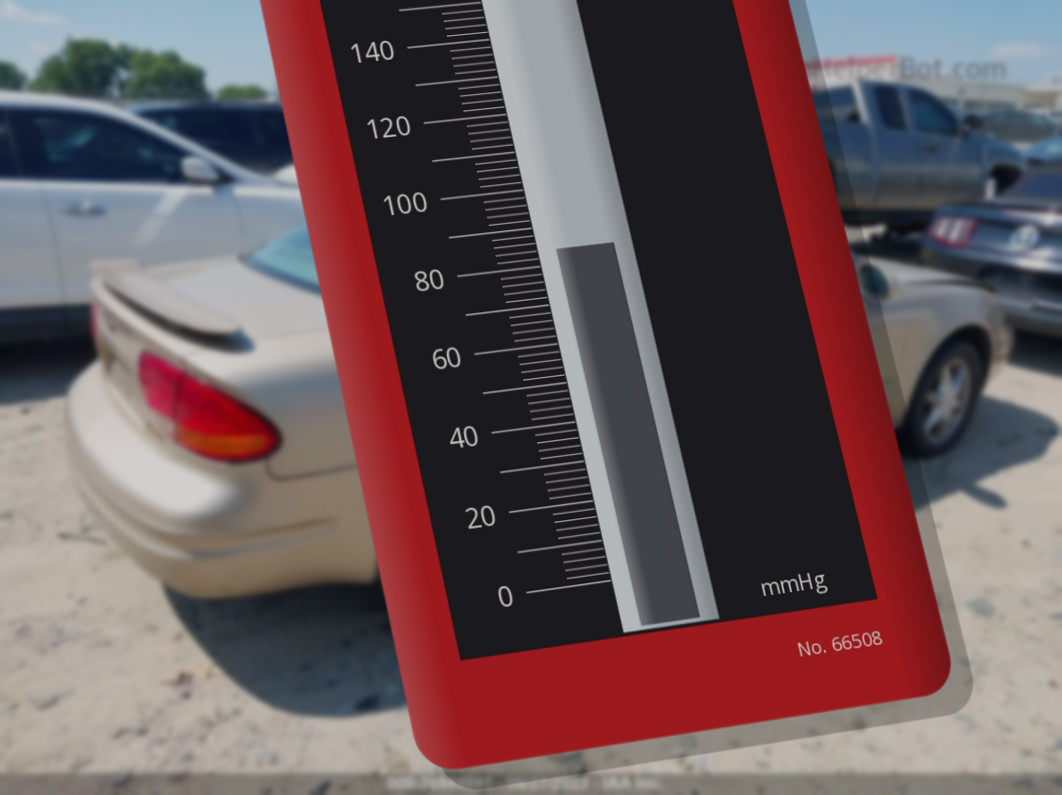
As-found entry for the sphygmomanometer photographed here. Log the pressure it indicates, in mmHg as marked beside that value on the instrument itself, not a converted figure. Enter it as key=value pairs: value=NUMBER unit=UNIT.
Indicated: value=84 unit=mmHg
